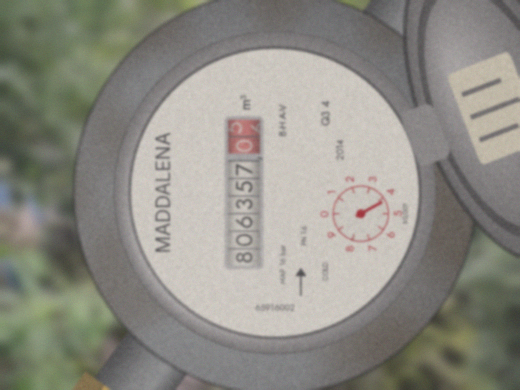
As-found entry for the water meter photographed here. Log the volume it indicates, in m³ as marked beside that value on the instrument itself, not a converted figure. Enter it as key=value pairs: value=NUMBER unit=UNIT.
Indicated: value=806357.054 unit=m³
